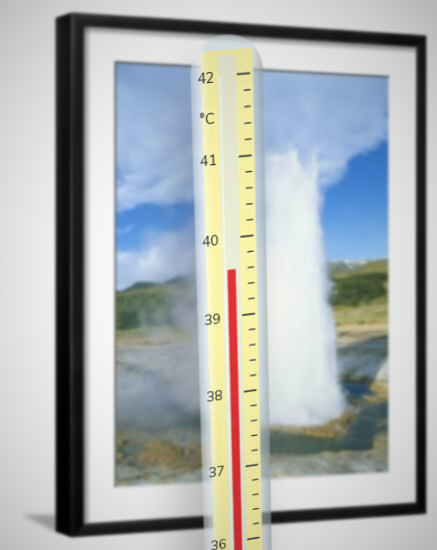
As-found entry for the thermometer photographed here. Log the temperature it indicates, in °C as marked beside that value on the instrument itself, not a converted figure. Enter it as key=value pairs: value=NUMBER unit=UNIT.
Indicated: value=39.6 unit=°C
